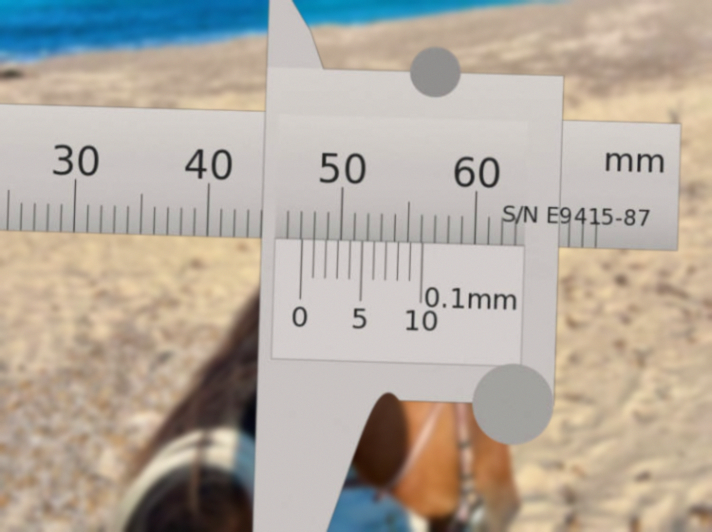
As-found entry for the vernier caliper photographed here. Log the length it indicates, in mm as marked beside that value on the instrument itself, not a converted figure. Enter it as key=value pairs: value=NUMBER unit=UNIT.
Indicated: value=47.1 unit=mm
